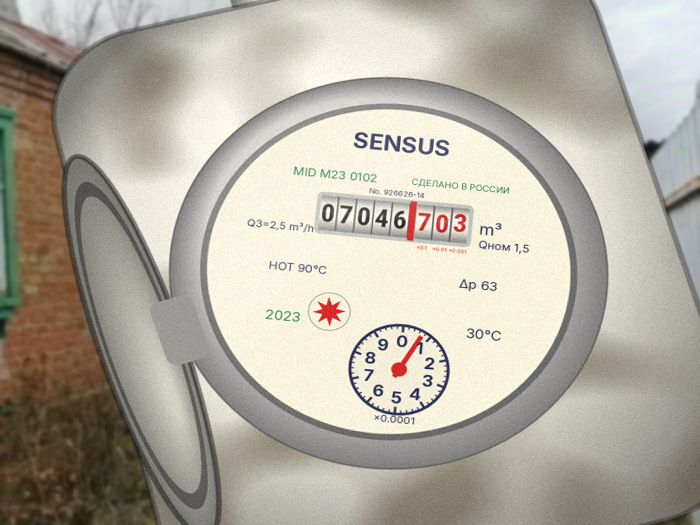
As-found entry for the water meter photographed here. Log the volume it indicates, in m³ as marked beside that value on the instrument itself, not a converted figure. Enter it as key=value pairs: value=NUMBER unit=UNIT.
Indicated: value=7046.7030 unit=m³
